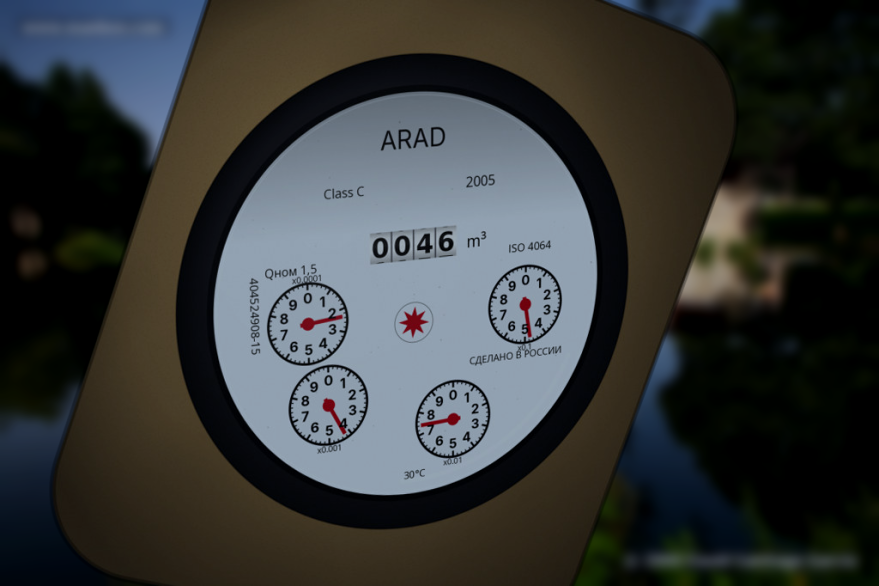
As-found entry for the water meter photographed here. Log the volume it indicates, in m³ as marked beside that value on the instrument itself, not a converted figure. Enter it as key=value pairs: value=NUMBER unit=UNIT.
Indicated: value=46.4742 unit=m³
